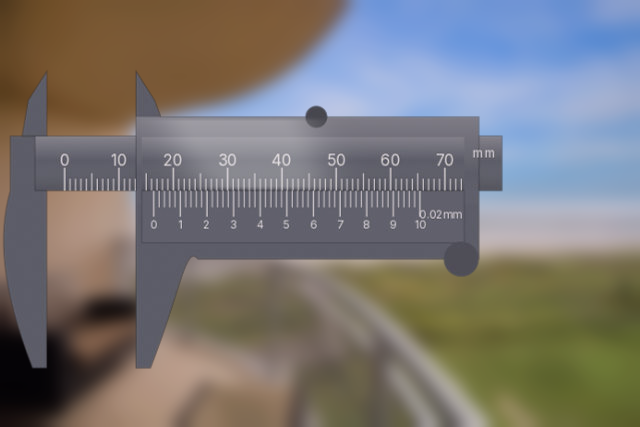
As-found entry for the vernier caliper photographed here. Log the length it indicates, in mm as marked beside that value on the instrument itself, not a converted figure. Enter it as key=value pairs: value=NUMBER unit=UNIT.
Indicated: value=16.4 unit=mm
